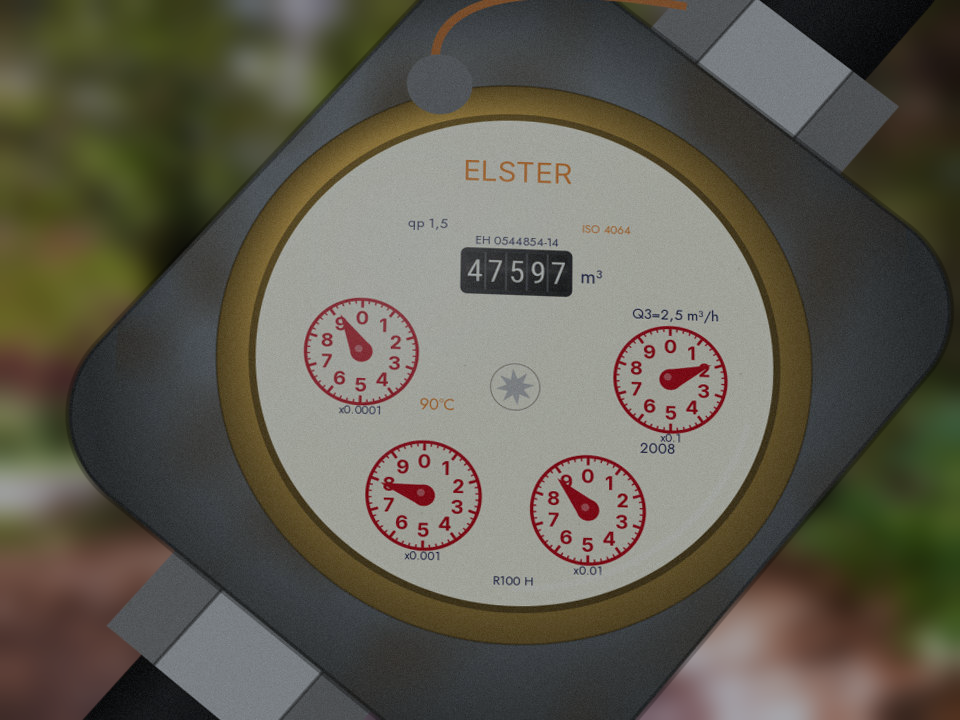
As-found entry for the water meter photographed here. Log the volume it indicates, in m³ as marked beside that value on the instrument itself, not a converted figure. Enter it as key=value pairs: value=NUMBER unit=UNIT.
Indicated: value=47597.1879 unit=m³
